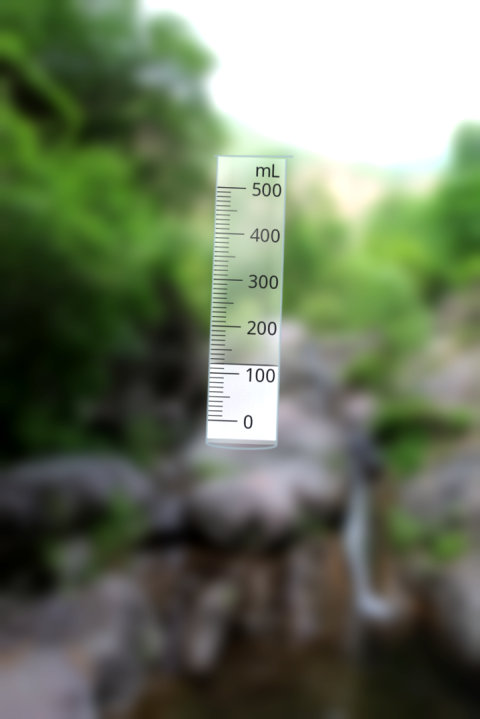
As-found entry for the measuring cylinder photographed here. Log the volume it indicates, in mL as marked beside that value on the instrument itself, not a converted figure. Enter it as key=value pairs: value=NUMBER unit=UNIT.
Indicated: value=120 unit=mL
